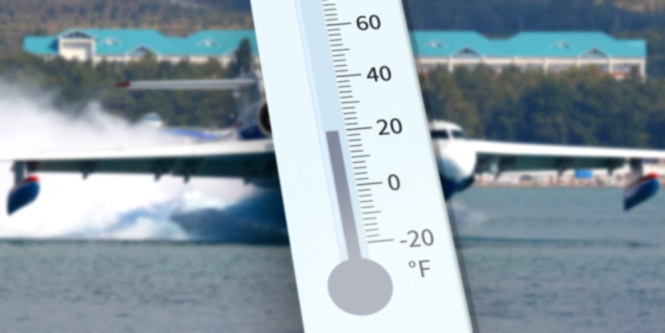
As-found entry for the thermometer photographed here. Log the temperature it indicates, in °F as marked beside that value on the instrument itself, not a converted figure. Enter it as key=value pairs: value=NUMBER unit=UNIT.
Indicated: value=20 unit=°F
